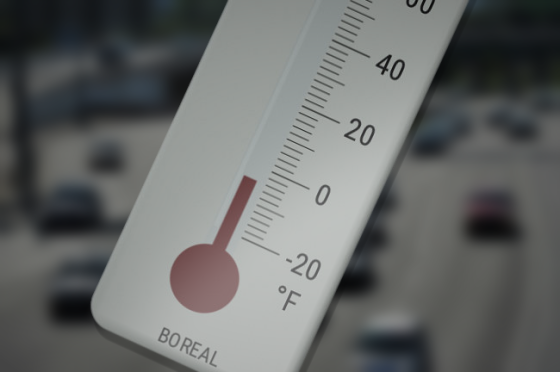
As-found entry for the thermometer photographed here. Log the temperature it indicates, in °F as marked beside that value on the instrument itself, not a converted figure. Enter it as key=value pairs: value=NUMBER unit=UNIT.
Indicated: value=-4 unit=°F
